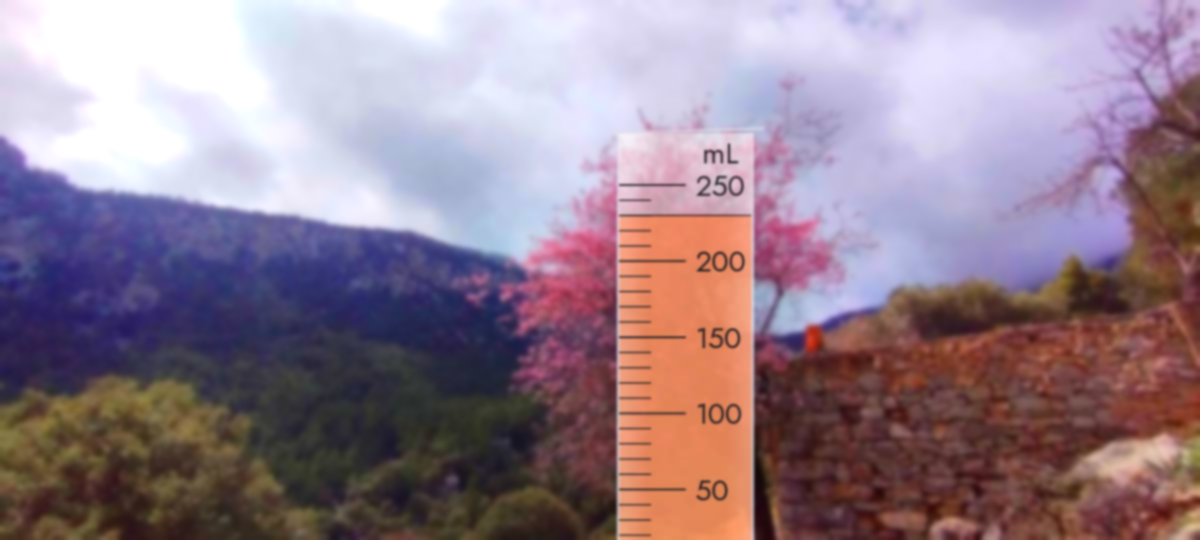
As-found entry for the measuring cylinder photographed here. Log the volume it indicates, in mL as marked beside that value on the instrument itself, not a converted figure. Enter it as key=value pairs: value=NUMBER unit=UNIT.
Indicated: value=230 unit=mL
